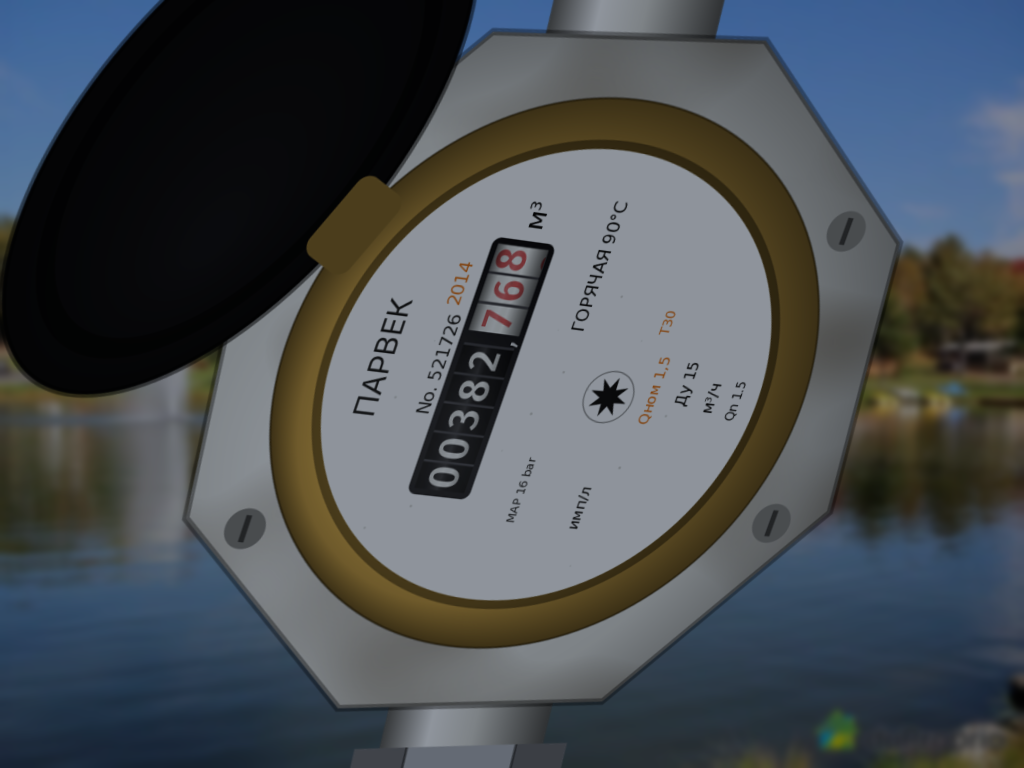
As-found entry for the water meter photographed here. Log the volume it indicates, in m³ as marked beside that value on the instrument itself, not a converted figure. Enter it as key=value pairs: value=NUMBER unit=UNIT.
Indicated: value=382.768 unit=m³
